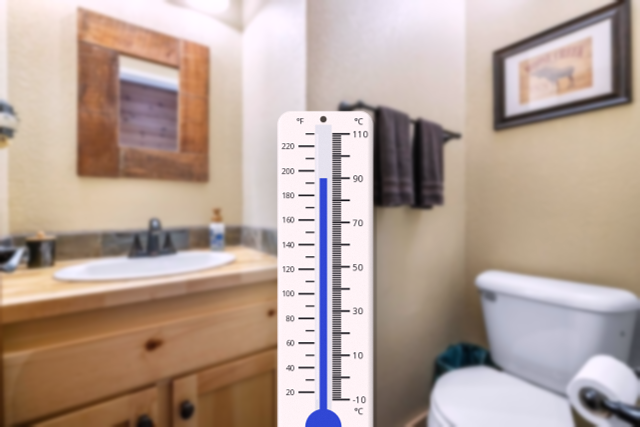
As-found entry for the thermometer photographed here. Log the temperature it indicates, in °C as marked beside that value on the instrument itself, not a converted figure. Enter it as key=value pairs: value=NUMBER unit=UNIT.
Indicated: value=90 unit=°C
